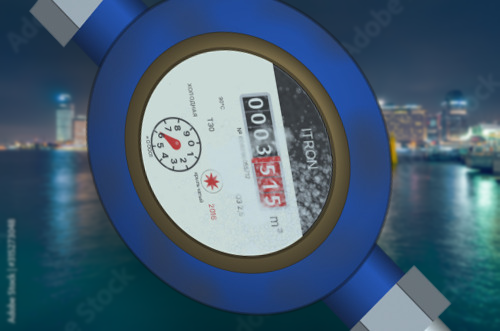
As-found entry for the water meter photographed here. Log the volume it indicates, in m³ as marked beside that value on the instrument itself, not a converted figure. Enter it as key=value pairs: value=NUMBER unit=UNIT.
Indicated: value=3.5156 unit=m³
